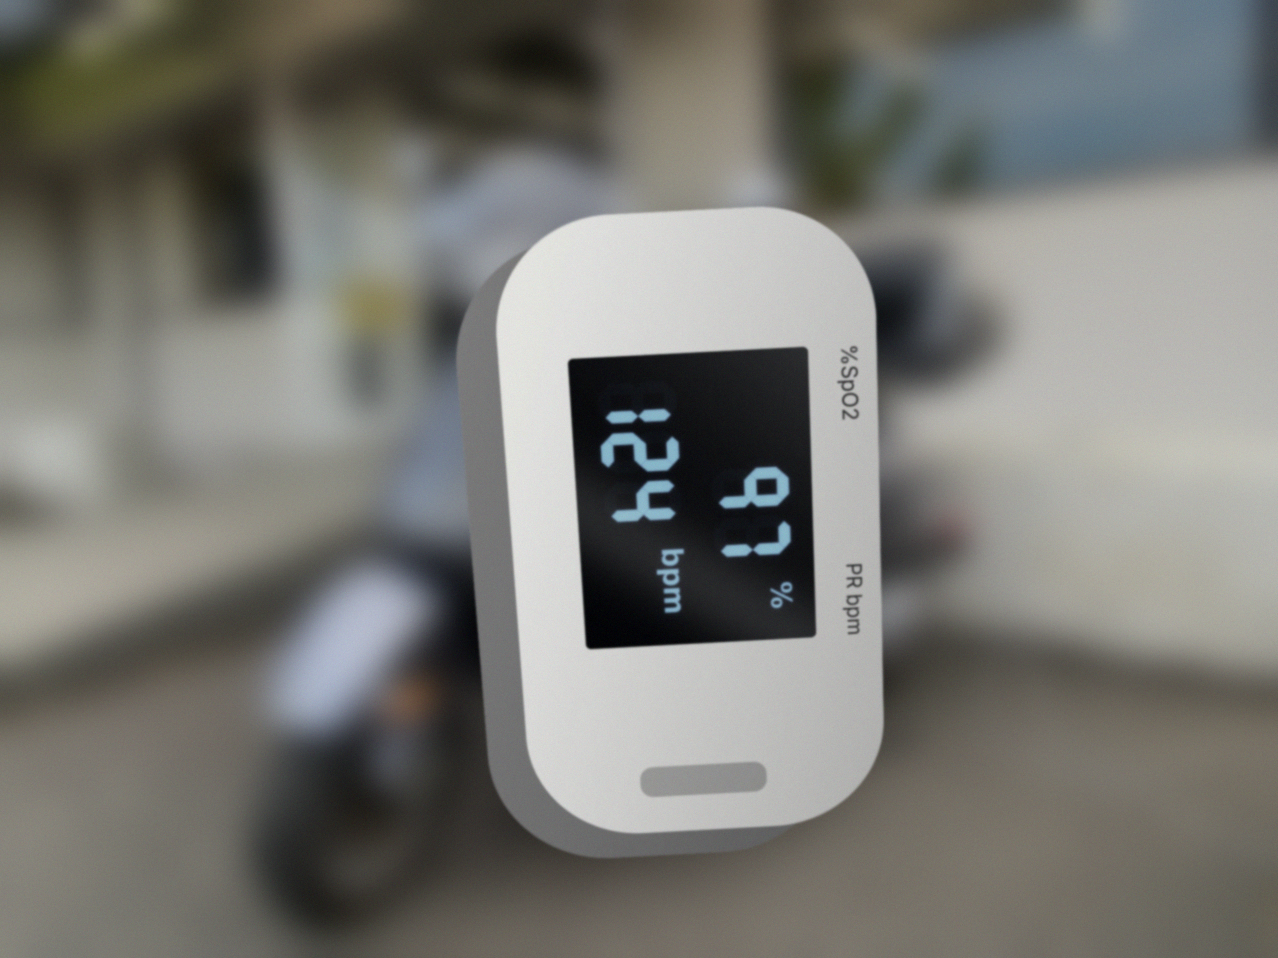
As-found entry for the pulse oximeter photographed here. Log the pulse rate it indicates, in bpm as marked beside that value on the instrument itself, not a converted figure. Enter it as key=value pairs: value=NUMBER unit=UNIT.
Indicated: value=124 unit=bpm
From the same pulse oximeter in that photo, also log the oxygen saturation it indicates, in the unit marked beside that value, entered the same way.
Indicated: value=97 unit=%
